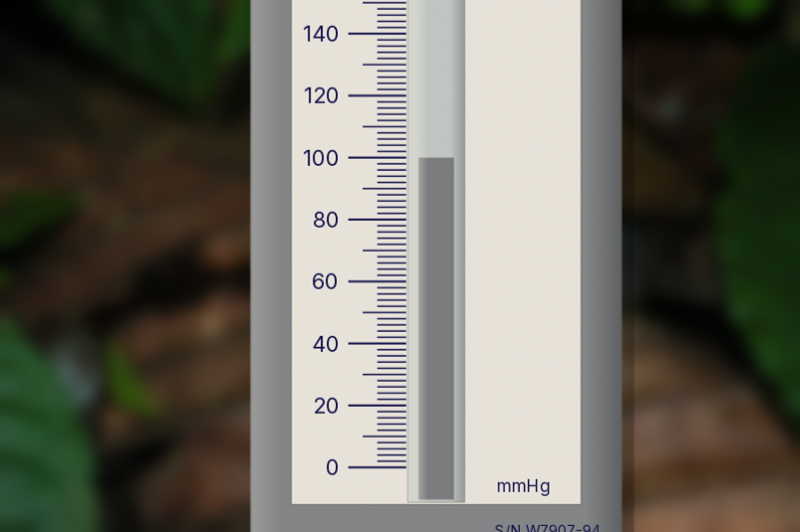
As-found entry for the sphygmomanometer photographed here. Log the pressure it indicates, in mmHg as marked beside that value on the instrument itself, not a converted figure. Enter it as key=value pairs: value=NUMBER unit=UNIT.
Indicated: value=100 unit=mmHg
